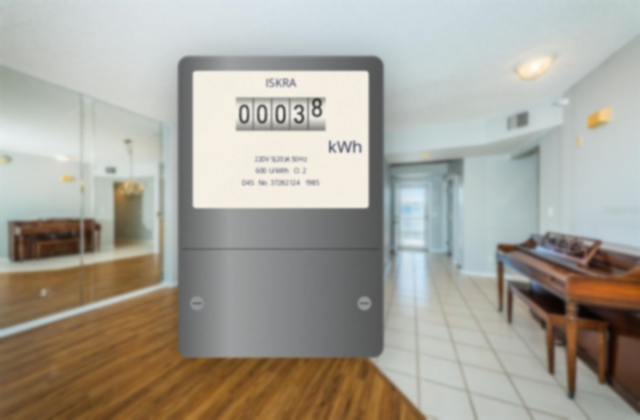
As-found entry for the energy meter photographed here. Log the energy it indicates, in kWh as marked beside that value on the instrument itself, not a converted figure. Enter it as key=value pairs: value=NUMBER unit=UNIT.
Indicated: value=38 unit=kWh
